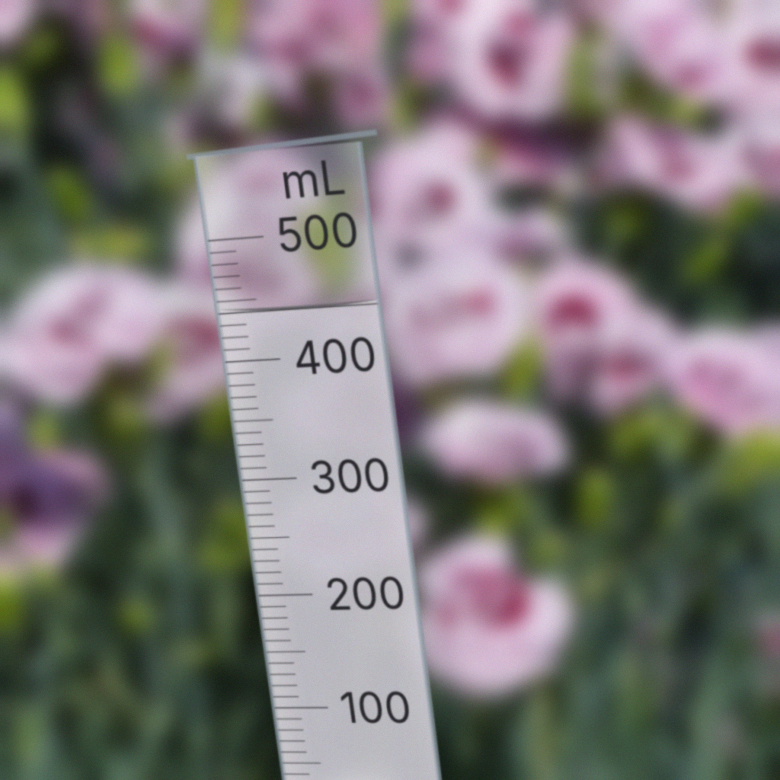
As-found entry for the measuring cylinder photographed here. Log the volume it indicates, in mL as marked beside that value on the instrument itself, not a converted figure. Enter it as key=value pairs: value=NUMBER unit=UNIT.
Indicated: value=440 unit=mL
